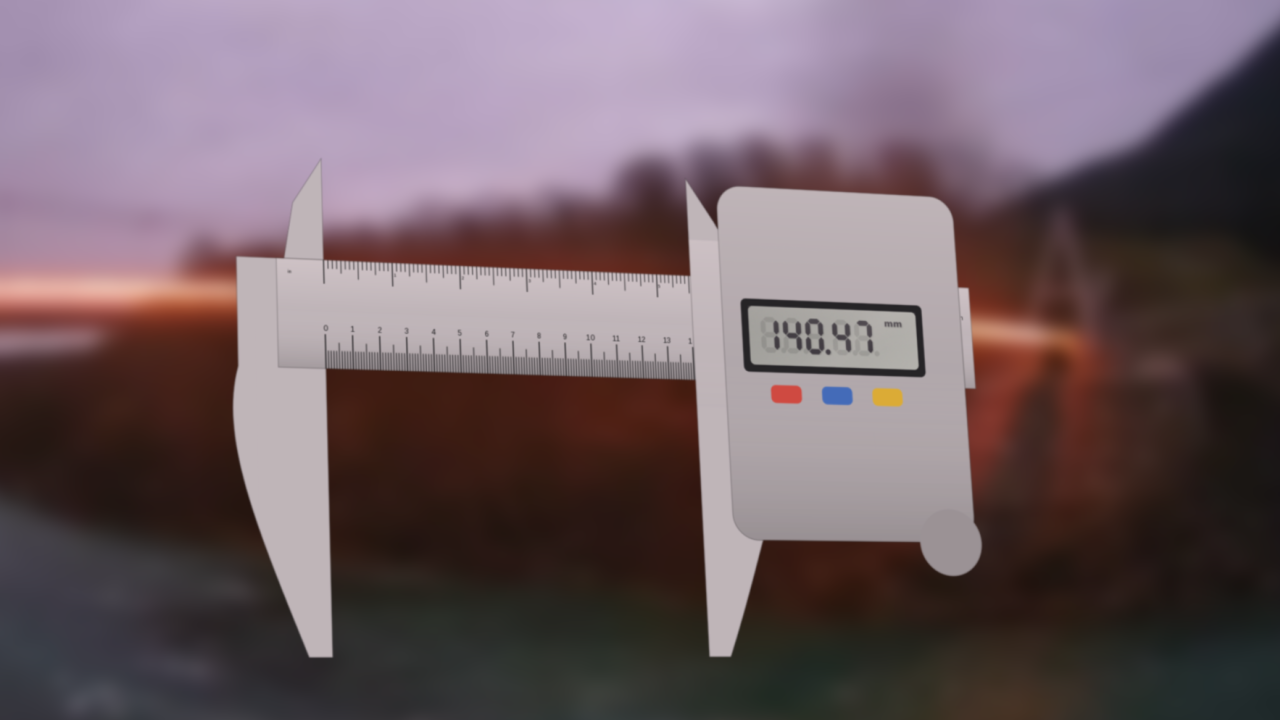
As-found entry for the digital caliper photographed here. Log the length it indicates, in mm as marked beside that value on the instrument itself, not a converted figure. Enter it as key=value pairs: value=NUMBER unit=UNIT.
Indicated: value=140.47 unit=mm
